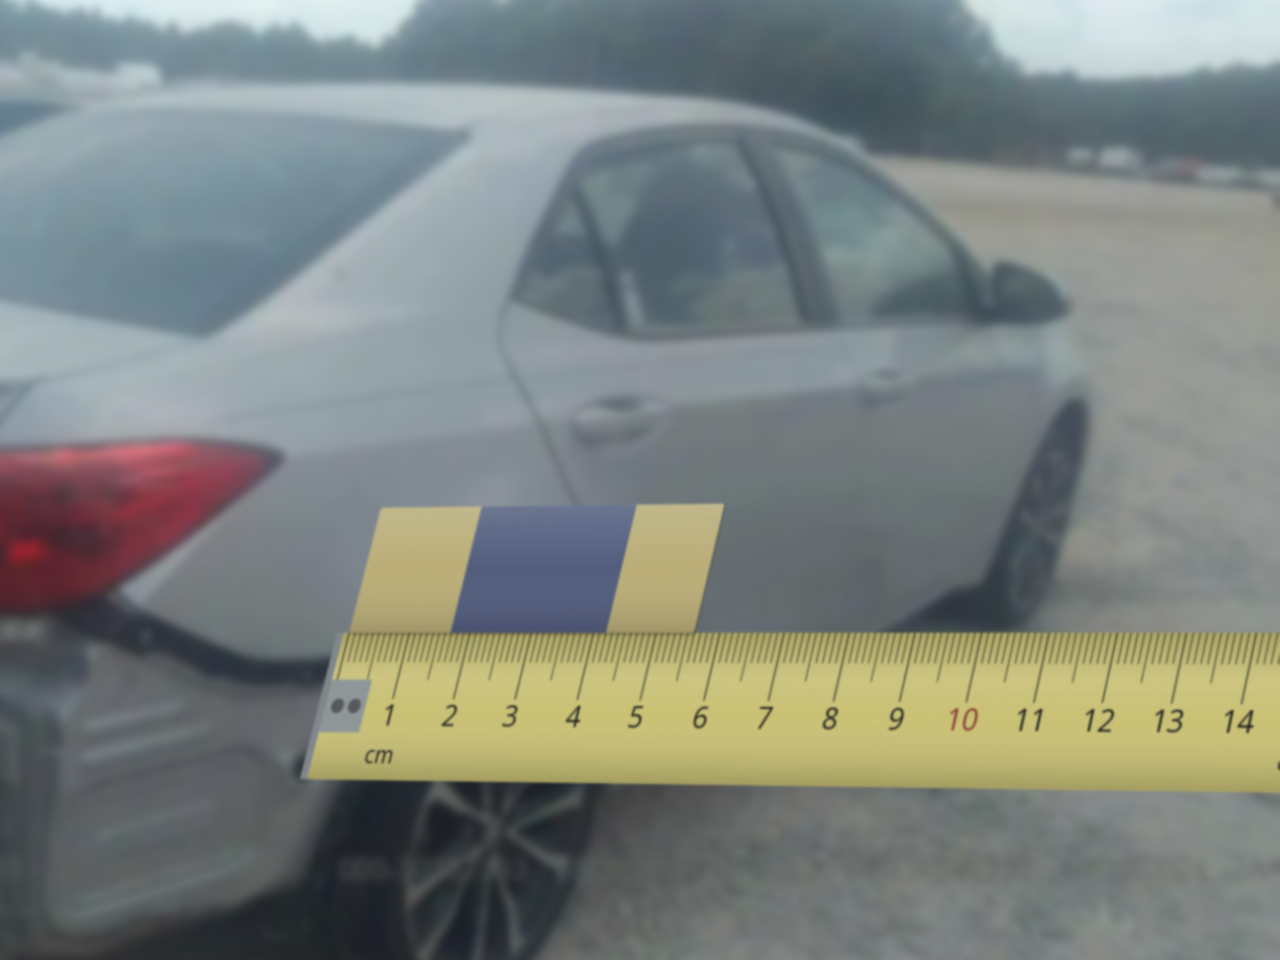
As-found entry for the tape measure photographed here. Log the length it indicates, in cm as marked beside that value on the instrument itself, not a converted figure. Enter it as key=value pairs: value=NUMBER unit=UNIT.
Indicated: value=5.6 unit=cm
